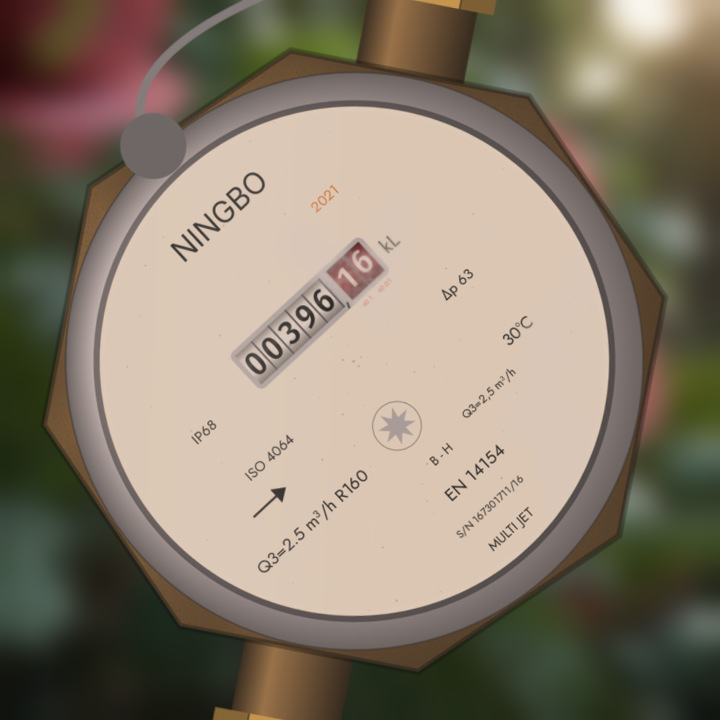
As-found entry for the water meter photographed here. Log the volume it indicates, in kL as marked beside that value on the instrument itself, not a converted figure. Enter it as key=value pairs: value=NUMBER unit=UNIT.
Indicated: value=396.16 unit=kL
